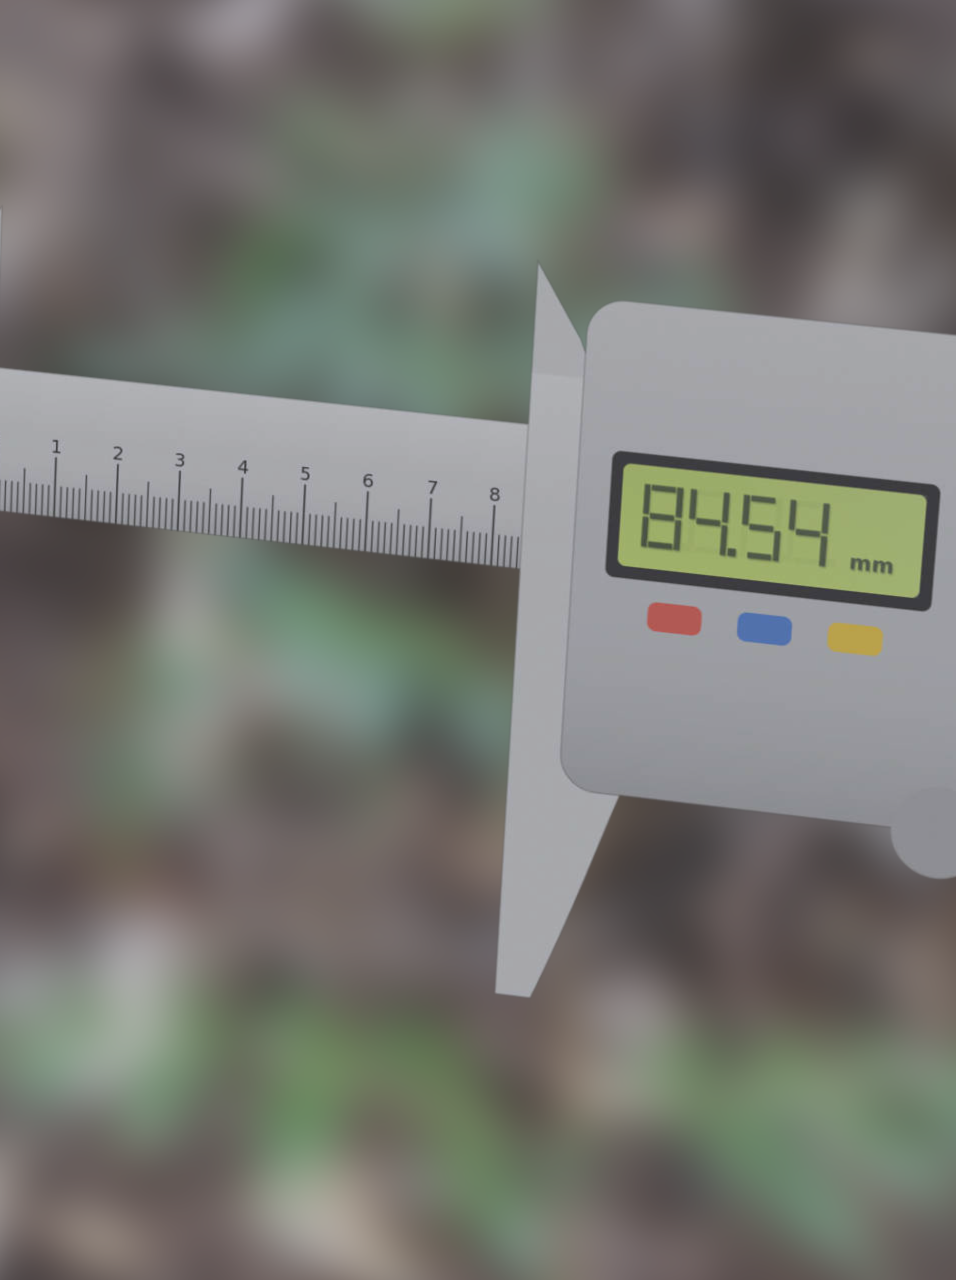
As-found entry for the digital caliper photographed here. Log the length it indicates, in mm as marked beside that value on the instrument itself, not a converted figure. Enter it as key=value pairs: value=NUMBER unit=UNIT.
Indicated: value=84.54 unit=mm
